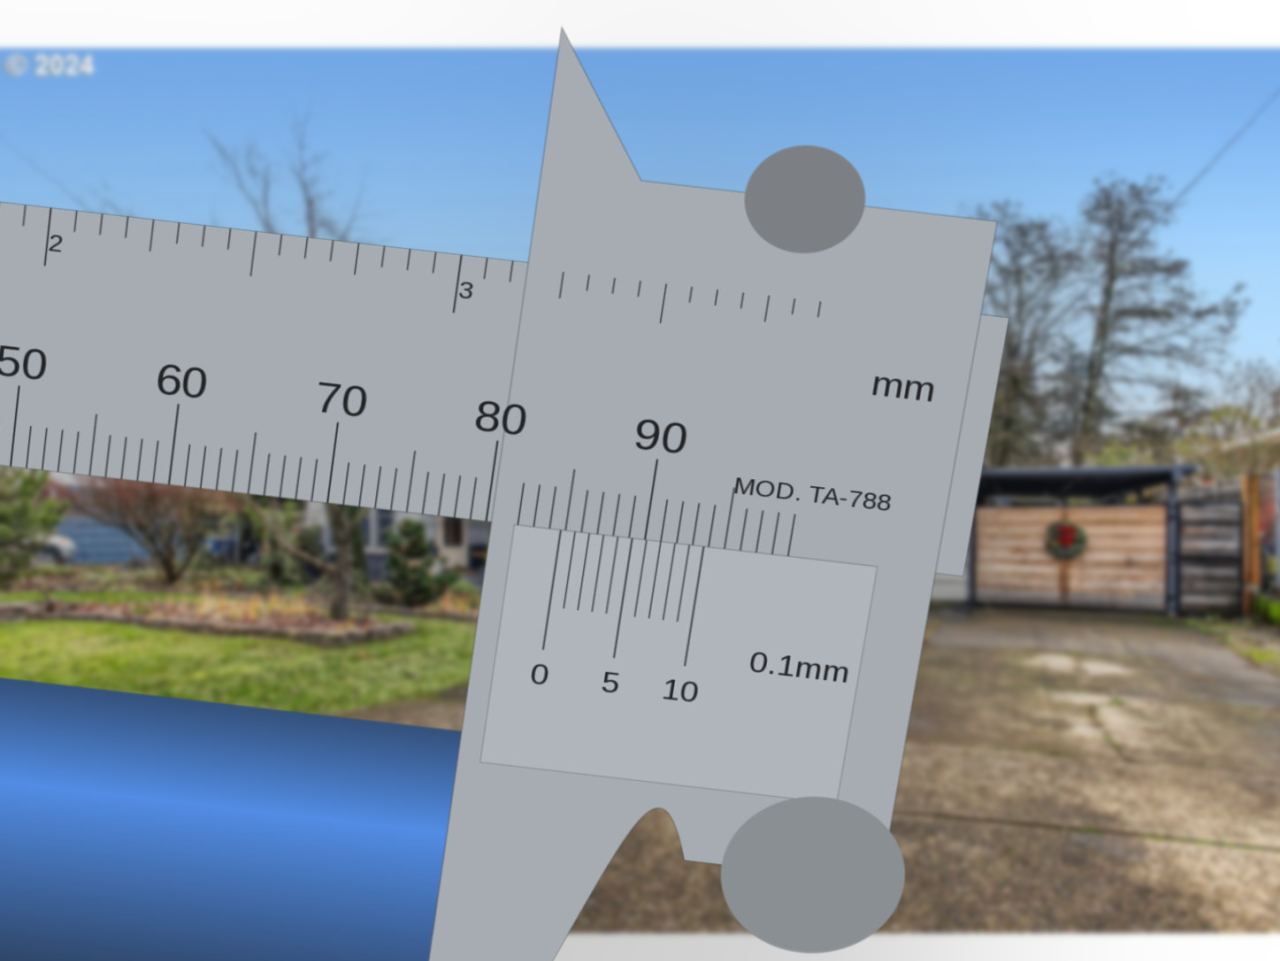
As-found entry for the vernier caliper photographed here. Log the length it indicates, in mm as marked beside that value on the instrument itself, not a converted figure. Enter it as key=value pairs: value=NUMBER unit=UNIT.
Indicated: value=84.7 unit=mm
